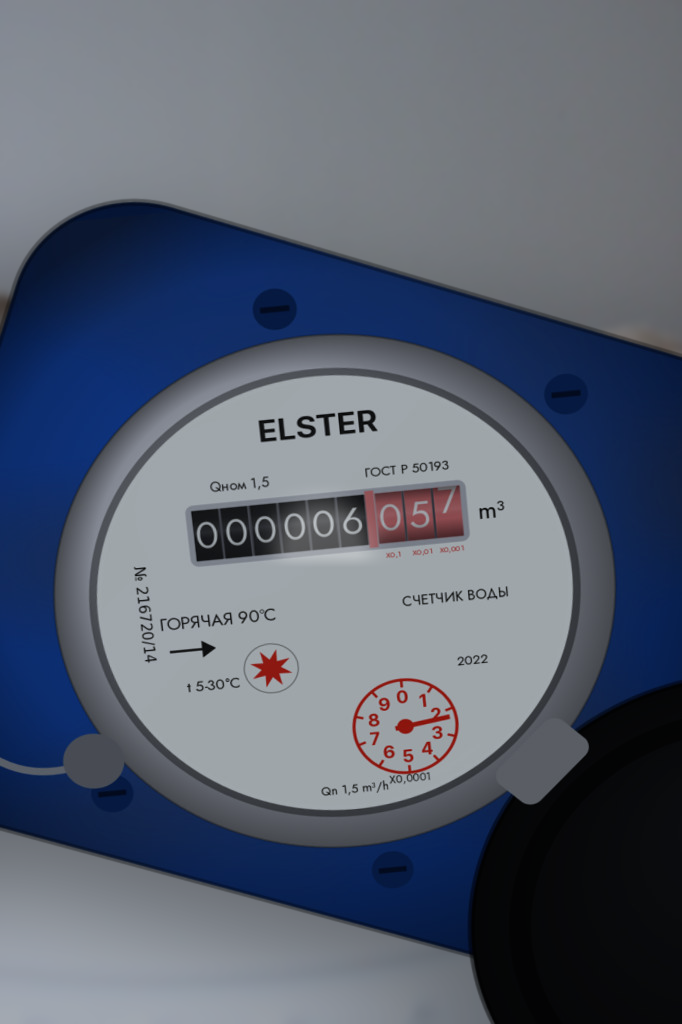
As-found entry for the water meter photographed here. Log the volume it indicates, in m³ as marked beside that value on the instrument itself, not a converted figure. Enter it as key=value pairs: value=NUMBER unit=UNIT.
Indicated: value=6.0572 unit=m³
